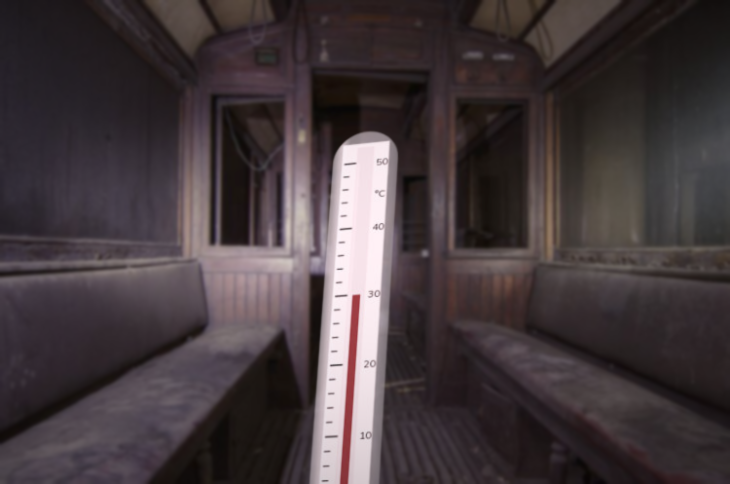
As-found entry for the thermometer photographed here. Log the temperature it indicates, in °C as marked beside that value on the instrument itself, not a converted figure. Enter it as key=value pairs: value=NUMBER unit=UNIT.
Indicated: value=30 unit=°C
